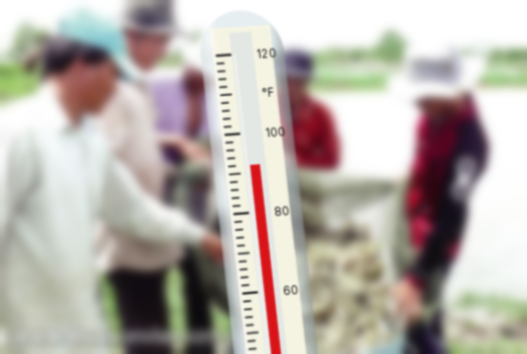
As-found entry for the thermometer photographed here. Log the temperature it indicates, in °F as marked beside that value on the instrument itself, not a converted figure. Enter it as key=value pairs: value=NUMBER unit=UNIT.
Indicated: value=92 unit=°F
